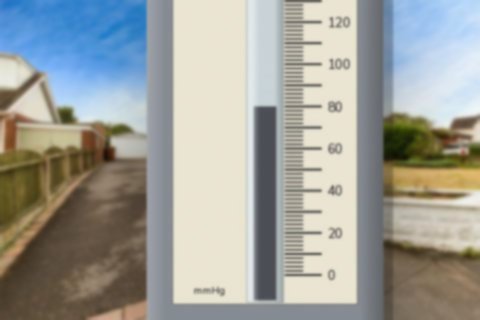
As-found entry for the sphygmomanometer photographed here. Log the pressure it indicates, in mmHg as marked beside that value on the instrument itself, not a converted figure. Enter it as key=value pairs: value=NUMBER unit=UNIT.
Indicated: value=80 unit=mmHg
